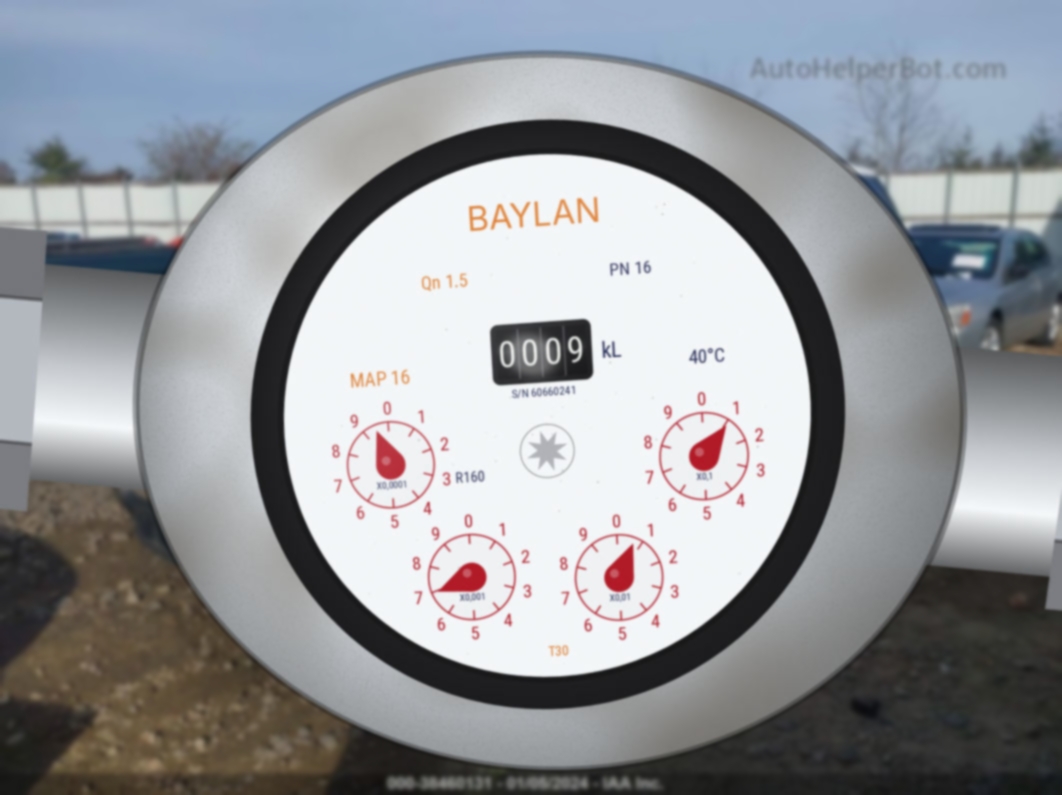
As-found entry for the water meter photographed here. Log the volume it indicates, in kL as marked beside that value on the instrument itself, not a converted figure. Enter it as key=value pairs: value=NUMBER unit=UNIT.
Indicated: value=9.1069 unit=kL
